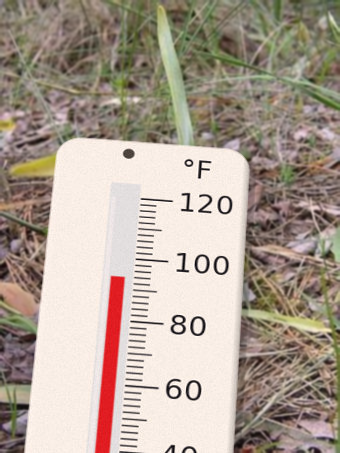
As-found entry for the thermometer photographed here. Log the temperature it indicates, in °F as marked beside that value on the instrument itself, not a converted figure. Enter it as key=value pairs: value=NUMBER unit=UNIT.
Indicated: value=94 unit=°F
